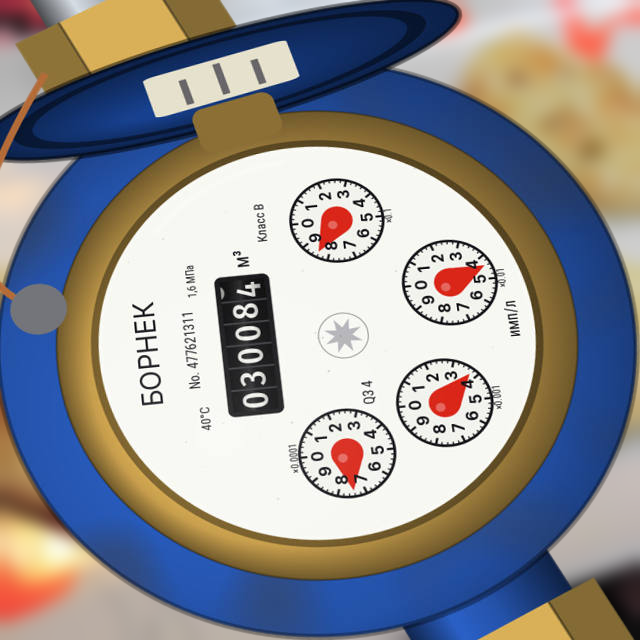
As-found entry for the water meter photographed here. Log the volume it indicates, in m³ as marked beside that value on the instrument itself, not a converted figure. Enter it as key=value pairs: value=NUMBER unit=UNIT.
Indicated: value=30083.8437 unit=m³
